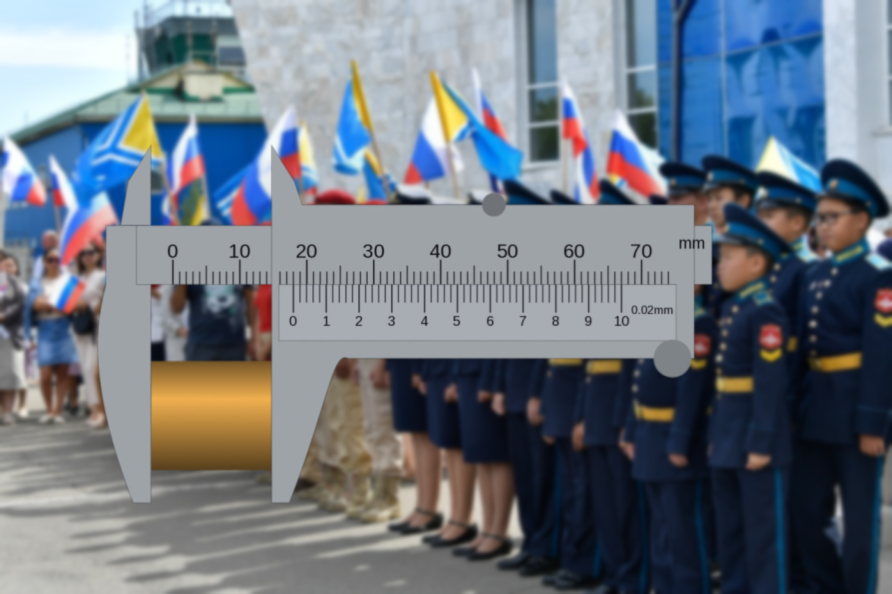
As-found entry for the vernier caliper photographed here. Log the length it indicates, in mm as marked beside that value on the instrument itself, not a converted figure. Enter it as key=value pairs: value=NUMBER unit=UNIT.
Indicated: value=18.0 unit=mm
